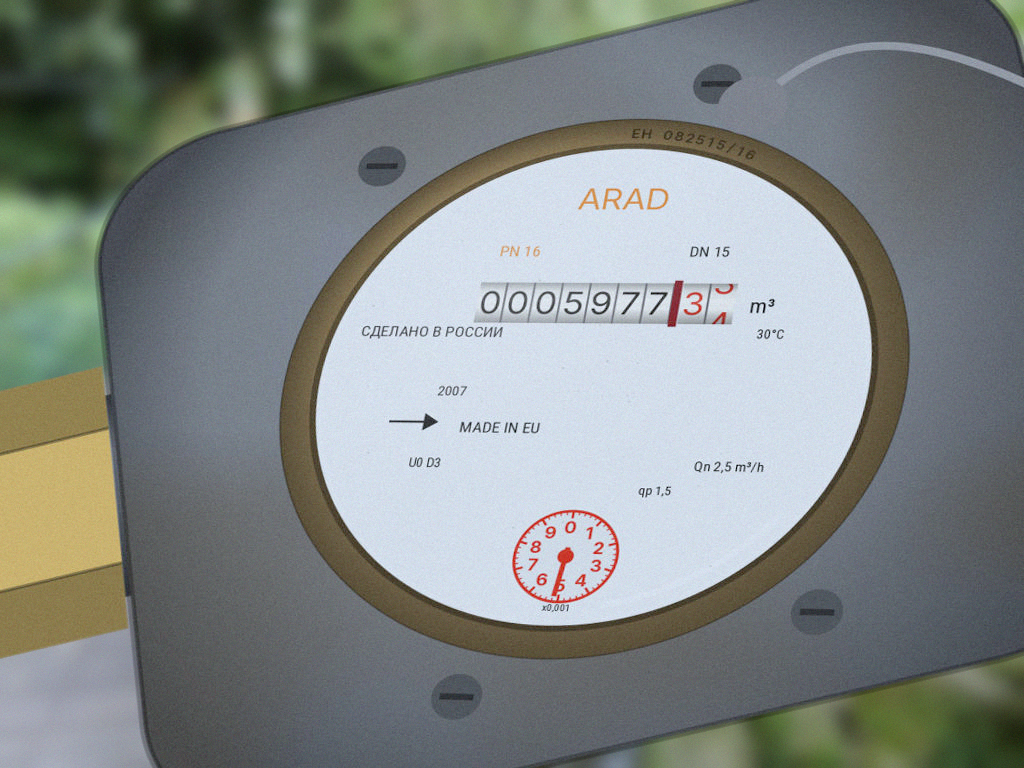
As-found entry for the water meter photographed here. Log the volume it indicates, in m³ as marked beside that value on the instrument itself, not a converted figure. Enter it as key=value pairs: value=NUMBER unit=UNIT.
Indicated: value=5977.335 unit=m³
